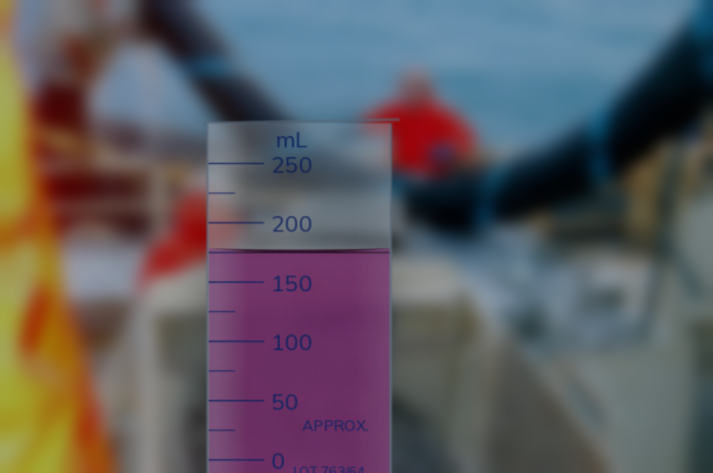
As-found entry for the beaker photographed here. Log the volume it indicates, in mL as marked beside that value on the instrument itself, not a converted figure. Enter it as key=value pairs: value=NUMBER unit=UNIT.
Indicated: value=175 unit=mL
